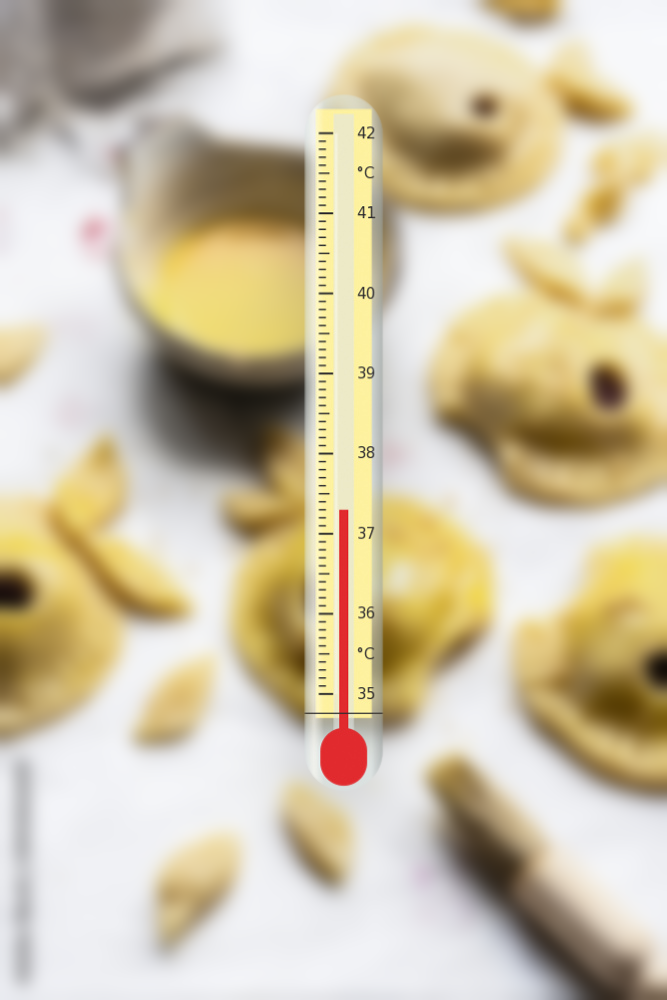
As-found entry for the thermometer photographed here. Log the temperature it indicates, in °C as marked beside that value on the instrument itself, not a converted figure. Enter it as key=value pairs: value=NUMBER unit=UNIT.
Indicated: value=37.3 unit=°C
